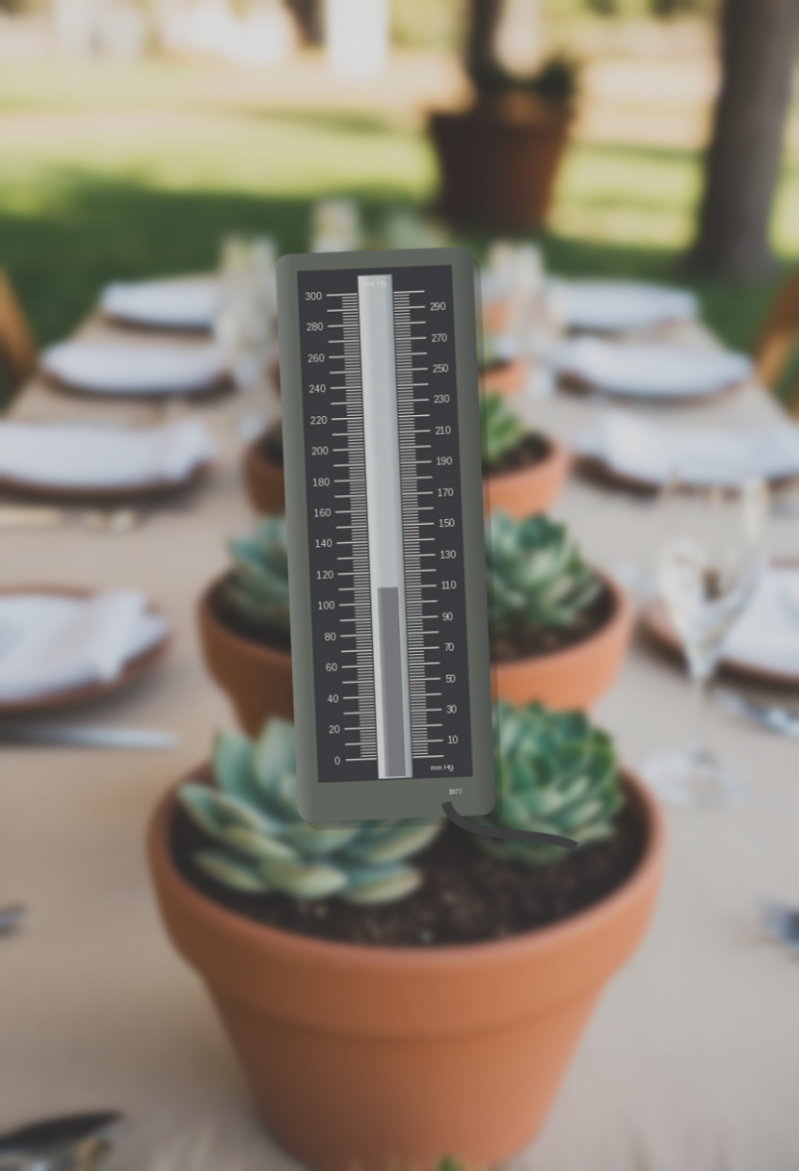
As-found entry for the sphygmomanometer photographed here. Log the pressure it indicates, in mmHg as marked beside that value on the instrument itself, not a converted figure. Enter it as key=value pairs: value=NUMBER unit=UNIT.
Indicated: value=110 unit=mmHg
